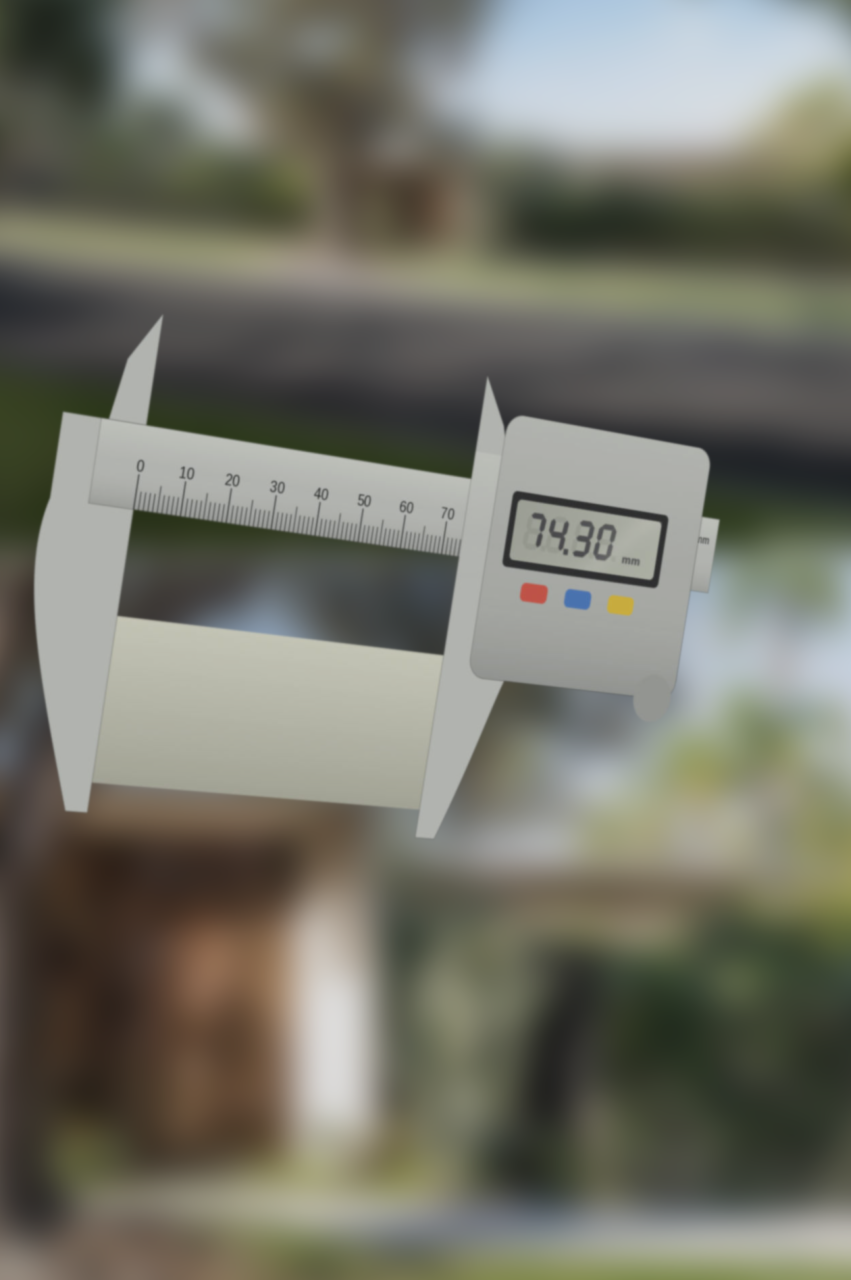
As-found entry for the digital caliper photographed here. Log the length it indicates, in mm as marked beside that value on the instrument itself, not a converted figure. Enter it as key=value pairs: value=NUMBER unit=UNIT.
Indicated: value=74.30 unit=mm
